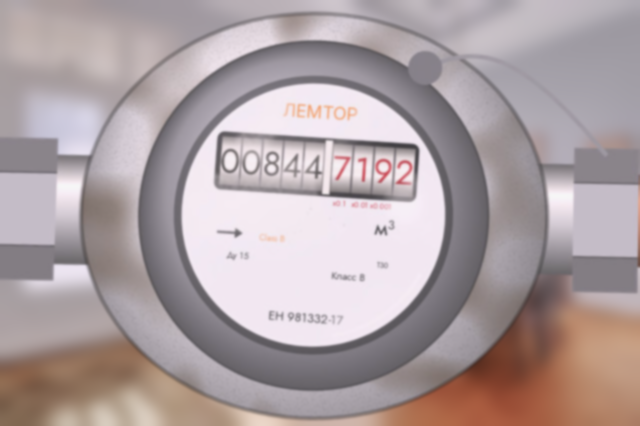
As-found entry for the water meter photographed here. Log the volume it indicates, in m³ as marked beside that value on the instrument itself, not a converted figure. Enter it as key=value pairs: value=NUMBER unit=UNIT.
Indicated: value=844.7192 unit=m³
